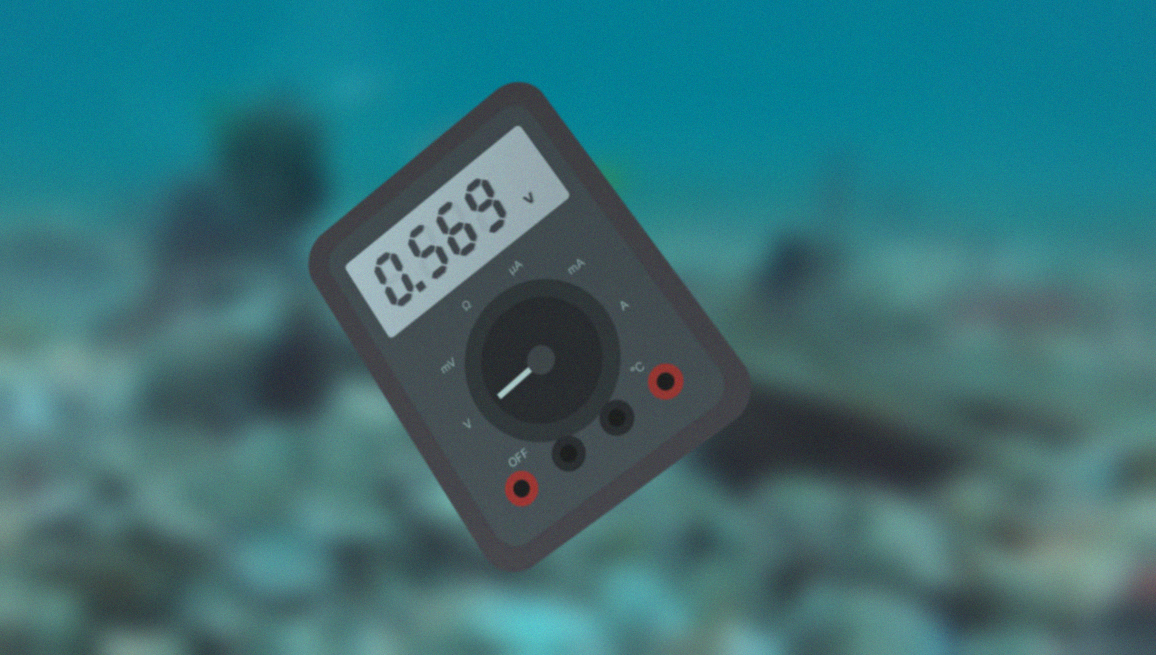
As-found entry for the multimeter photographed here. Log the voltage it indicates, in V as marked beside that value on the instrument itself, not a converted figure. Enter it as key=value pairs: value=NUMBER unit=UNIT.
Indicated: value=0.569 unit=V
